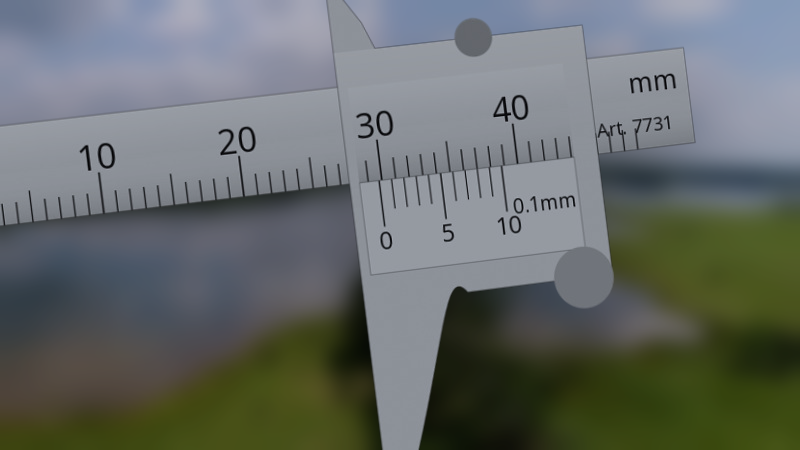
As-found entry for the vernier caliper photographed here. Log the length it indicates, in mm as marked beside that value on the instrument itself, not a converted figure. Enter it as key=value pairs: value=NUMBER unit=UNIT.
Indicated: value=29.8 unit=mm
